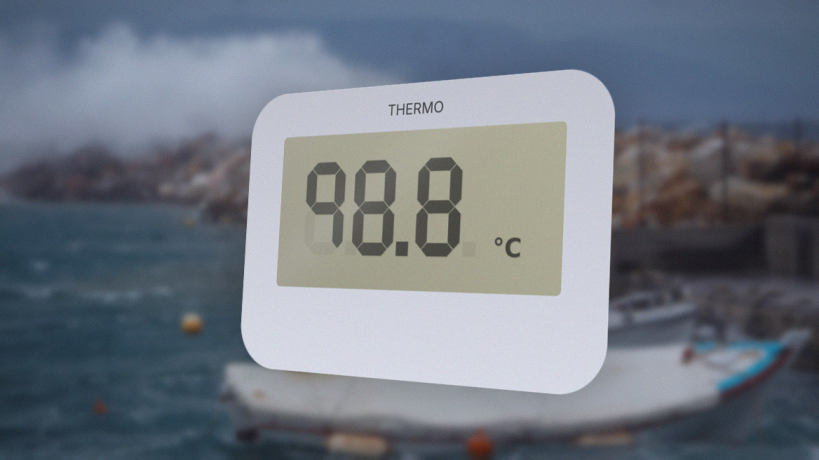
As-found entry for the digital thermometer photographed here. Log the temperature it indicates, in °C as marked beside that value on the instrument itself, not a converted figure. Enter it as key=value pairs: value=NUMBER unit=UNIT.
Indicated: value=98.8 unit=°C
